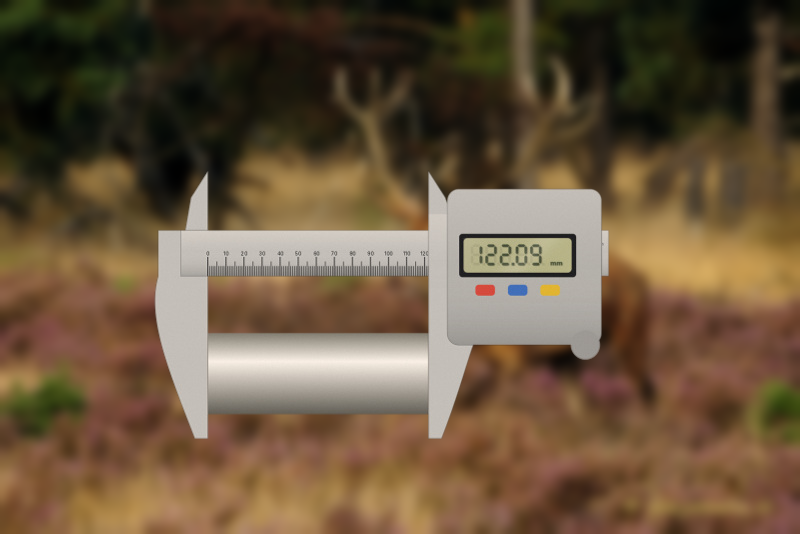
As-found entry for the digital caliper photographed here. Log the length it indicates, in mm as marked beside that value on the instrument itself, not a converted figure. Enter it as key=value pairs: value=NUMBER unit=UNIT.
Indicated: value=122.09 unit=mm
